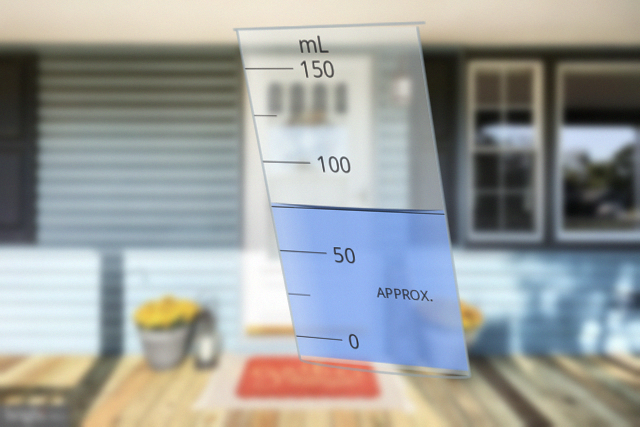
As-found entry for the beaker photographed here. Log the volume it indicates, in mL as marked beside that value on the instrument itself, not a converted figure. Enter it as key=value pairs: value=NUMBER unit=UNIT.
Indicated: value=75 unit=mL
